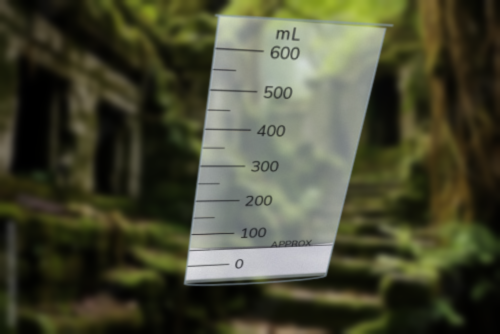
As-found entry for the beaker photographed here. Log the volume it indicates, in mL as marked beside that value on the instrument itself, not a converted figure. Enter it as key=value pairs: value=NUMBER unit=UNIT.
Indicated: value=50 unit=mL
